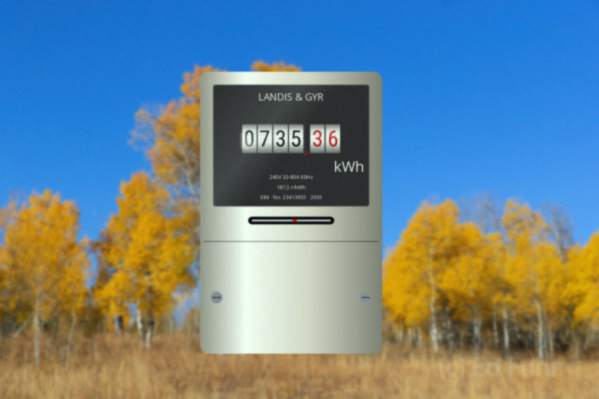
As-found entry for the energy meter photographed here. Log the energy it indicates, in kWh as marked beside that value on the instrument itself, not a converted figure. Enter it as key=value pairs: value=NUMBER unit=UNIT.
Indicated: value=735.36 unit=kWh
